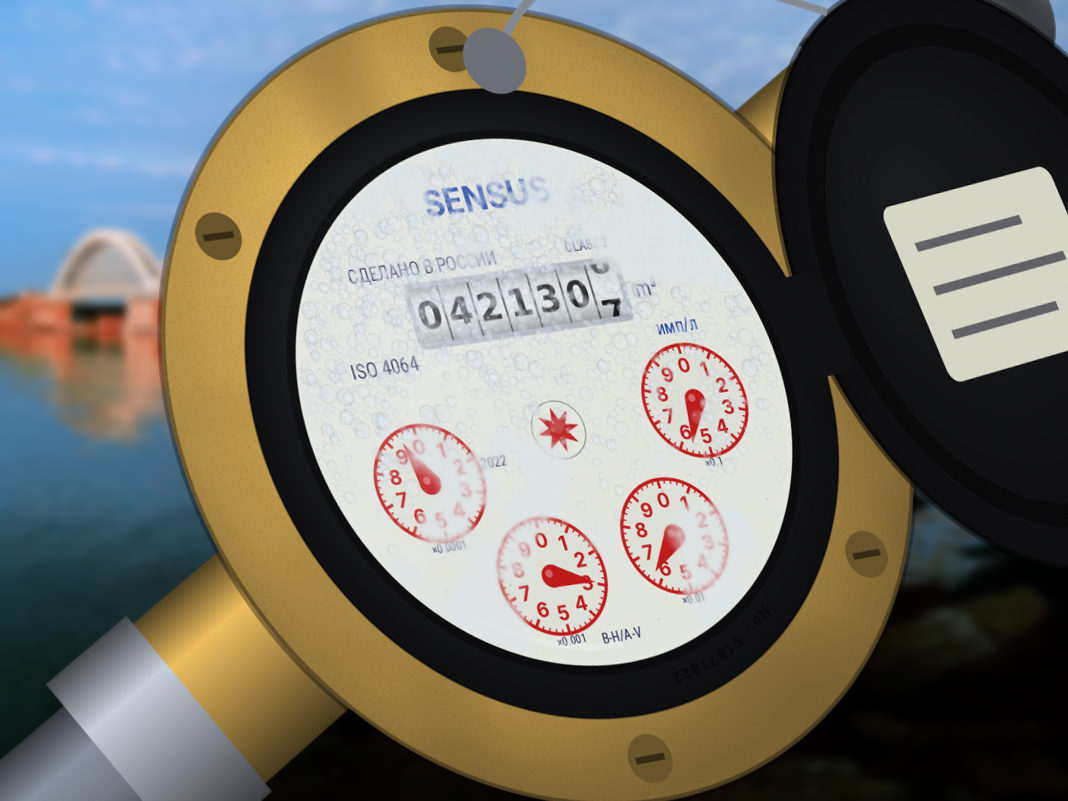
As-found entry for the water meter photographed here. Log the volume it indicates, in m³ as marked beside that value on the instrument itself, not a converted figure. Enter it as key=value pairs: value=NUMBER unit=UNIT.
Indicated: value=421306.5629 unit=m³
